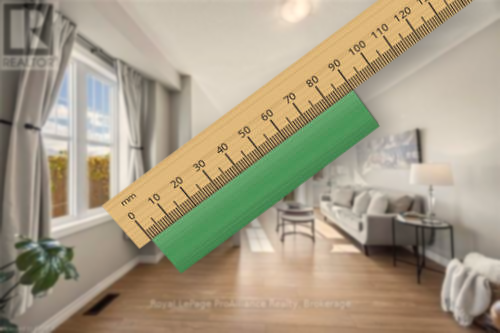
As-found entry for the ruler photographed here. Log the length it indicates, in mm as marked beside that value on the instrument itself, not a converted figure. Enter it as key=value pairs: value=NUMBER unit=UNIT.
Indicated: value=90 unit=mm
